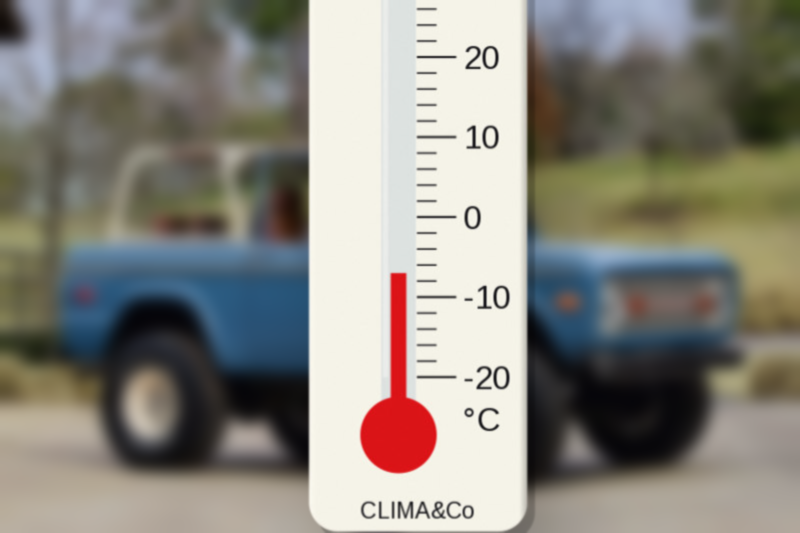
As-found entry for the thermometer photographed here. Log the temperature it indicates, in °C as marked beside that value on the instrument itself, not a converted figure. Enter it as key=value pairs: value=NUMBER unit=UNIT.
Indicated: value=-7 unit=°C
